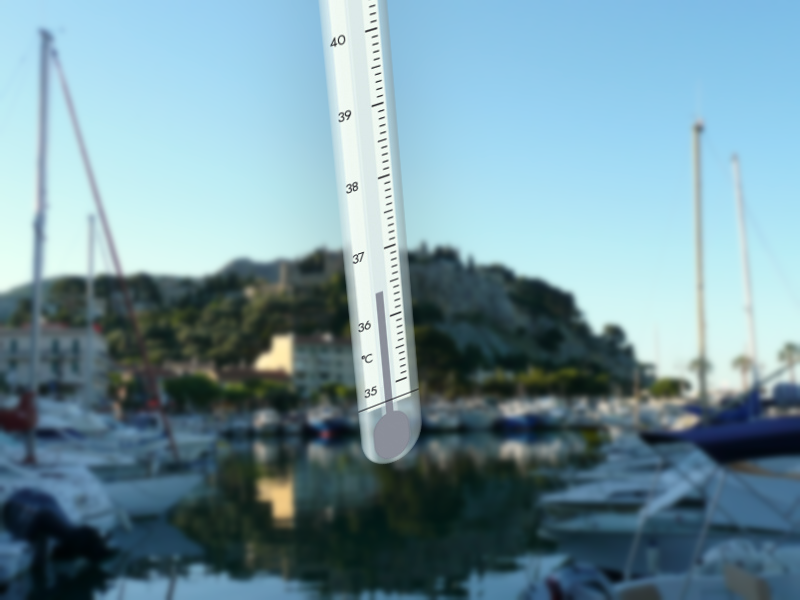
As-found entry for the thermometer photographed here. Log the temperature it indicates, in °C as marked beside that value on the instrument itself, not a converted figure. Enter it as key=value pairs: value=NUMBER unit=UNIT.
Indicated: value=36.4 unit=°C
